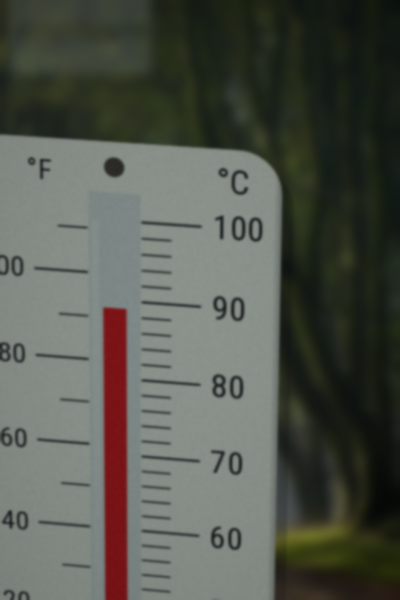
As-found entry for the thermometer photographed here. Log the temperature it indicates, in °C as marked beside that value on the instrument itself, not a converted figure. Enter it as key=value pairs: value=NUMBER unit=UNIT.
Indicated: value=89 unit=°C
